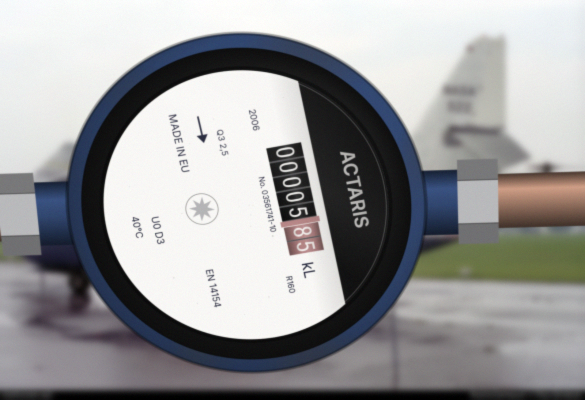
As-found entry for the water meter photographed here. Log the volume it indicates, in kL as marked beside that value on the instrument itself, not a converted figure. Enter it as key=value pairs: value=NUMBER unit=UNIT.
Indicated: value=5.85 unit=kL
